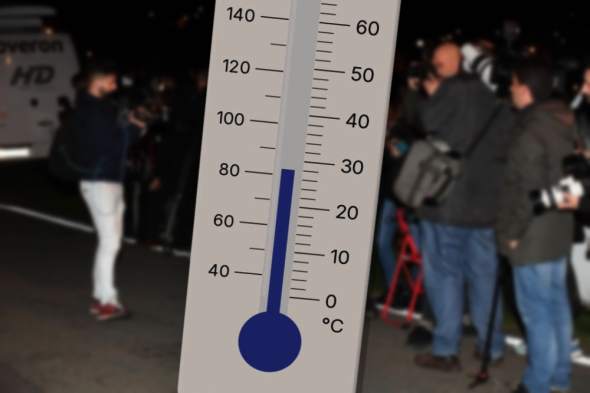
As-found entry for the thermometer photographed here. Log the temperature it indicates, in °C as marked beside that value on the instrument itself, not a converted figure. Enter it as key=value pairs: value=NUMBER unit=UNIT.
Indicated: value=28 unit=°C
